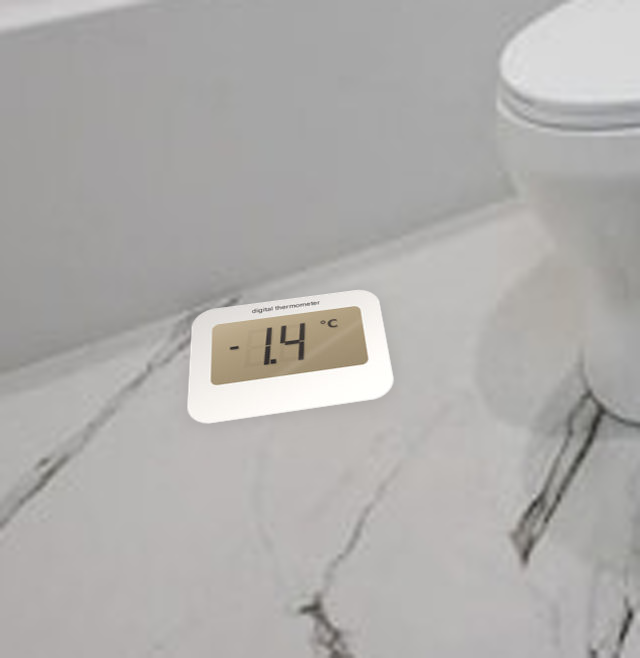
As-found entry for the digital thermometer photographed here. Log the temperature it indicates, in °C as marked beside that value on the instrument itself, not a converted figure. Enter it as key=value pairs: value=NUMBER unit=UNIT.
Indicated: value=-1.4 unit=°C
